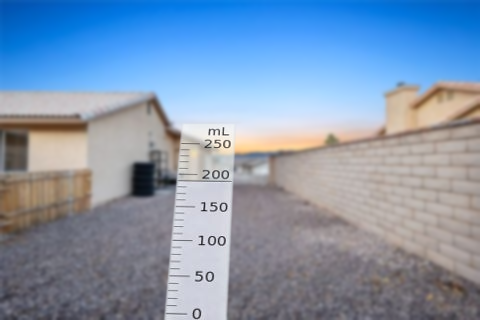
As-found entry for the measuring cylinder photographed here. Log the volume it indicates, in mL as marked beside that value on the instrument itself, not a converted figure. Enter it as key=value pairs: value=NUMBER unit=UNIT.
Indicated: value=190 unit=mL
